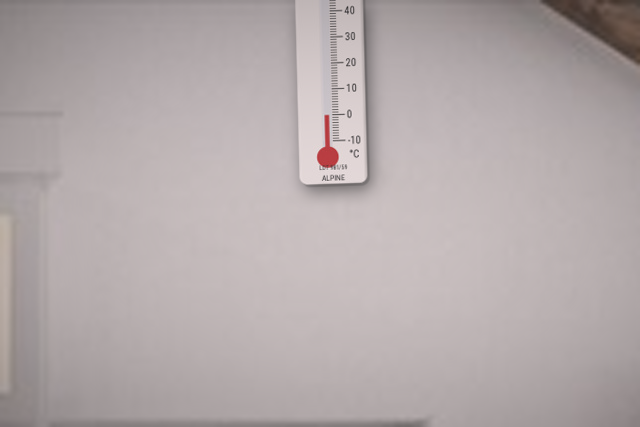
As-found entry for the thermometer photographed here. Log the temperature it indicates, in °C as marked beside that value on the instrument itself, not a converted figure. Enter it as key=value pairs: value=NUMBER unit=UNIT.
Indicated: value=0 unit=°C
